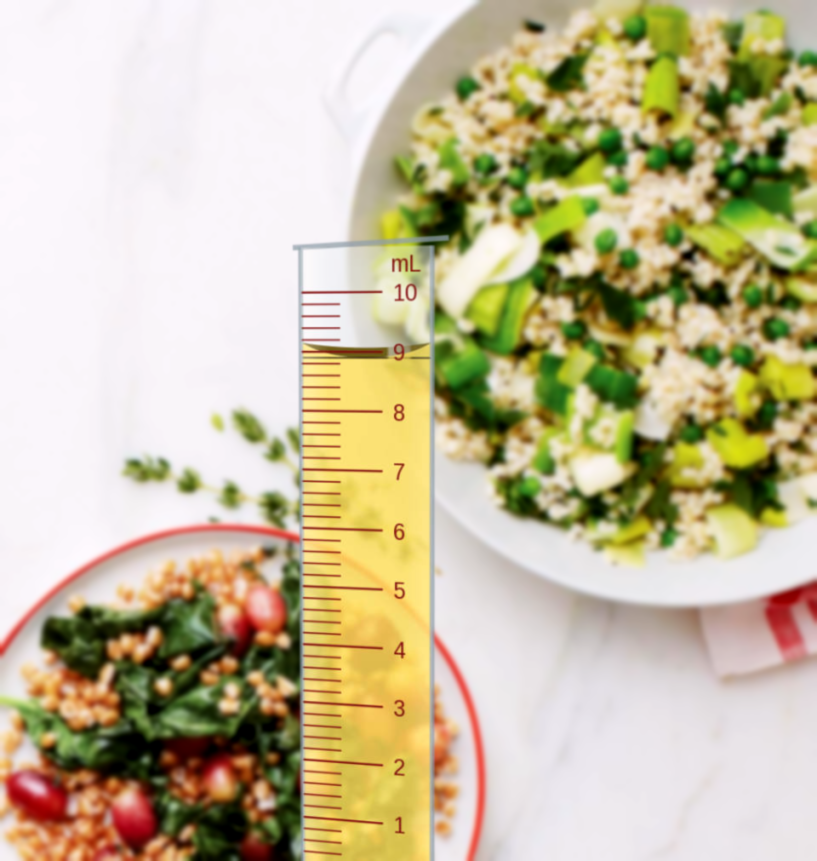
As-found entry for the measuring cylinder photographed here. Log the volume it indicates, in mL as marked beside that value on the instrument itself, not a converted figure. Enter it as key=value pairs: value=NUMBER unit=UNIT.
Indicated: value=8.9 unit=mL
